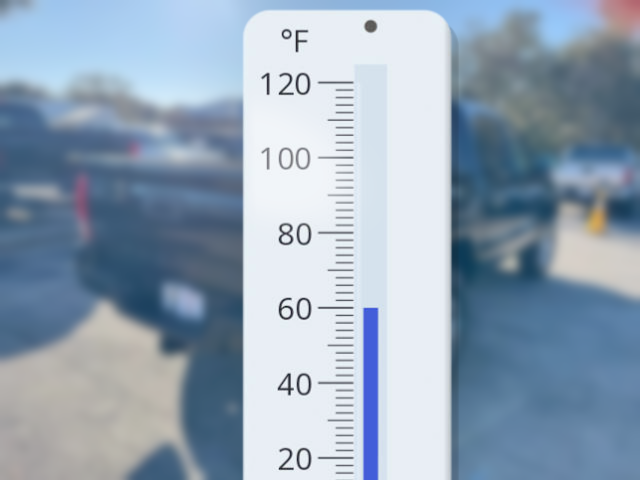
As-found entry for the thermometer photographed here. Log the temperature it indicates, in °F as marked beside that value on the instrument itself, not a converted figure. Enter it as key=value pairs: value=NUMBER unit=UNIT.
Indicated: value=60 unit=°F
